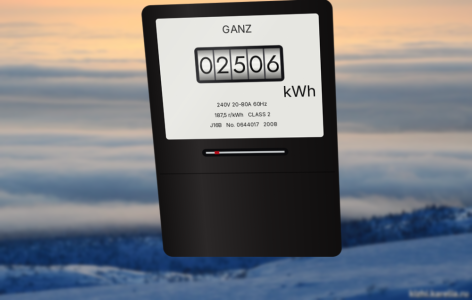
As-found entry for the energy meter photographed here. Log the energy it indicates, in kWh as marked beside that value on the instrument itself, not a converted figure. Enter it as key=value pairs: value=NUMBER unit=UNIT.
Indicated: value=2506 unit=kWh
